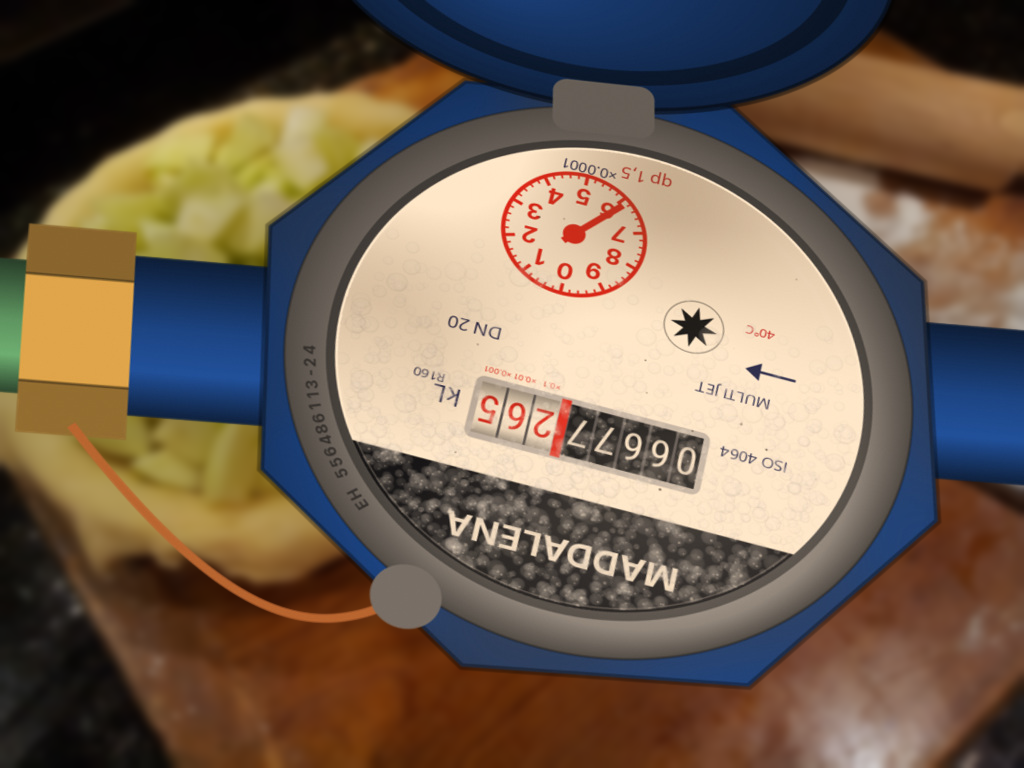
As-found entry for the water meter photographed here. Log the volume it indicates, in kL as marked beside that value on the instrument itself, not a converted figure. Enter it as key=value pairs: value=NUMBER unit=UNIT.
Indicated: value=6677.2656 unit=kL
